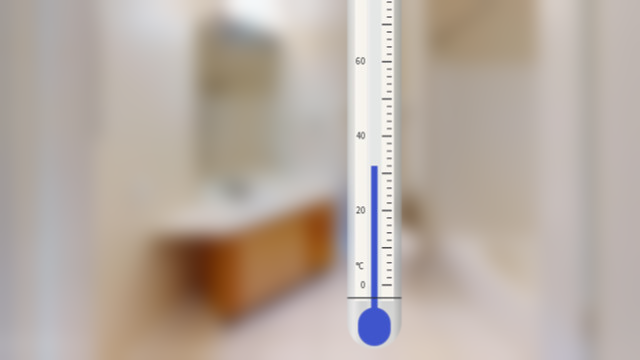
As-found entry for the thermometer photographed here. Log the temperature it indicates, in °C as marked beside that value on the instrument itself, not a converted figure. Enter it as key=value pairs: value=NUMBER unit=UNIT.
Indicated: value=32 unit=°C
